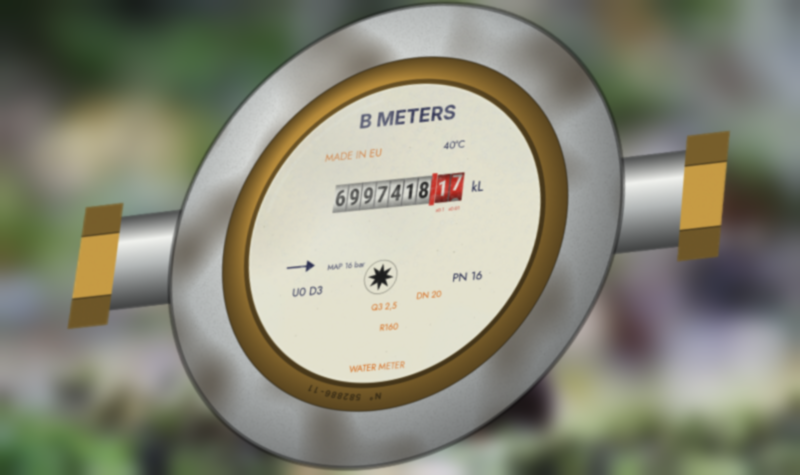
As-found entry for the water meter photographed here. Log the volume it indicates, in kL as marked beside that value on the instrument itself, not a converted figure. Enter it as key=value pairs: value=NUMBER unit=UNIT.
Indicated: value=6997418.17 unit=kL
